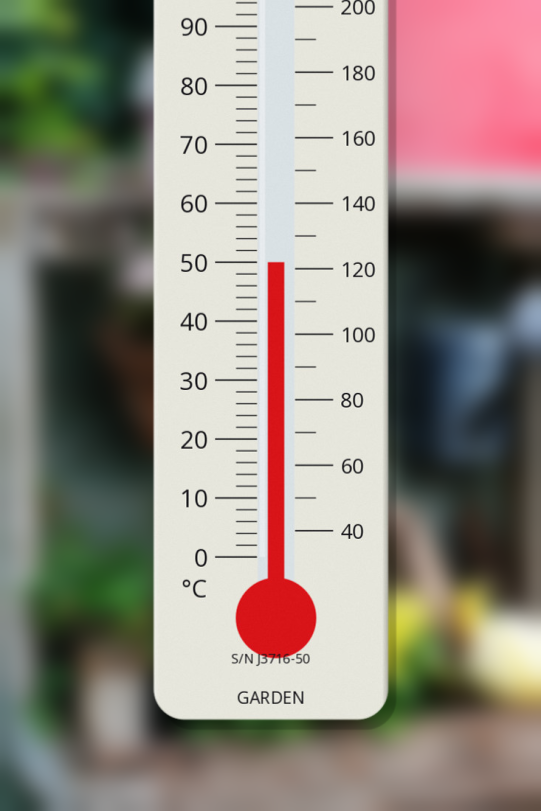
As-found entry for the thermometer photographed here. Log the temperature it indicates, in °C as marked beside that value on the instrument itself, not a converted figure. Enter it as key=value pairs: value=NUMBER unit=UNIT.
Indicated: value=50 unit=°C
